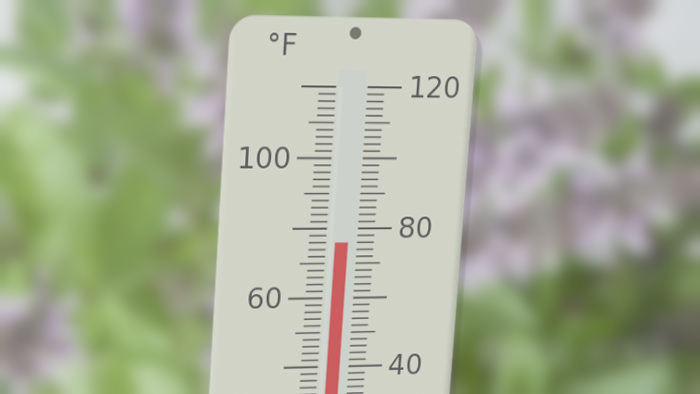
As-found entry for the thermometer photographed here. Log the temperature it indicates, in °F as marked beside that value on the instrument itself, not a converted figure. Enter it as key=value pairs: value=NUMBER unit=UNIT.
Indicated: value=76 unit=°F
